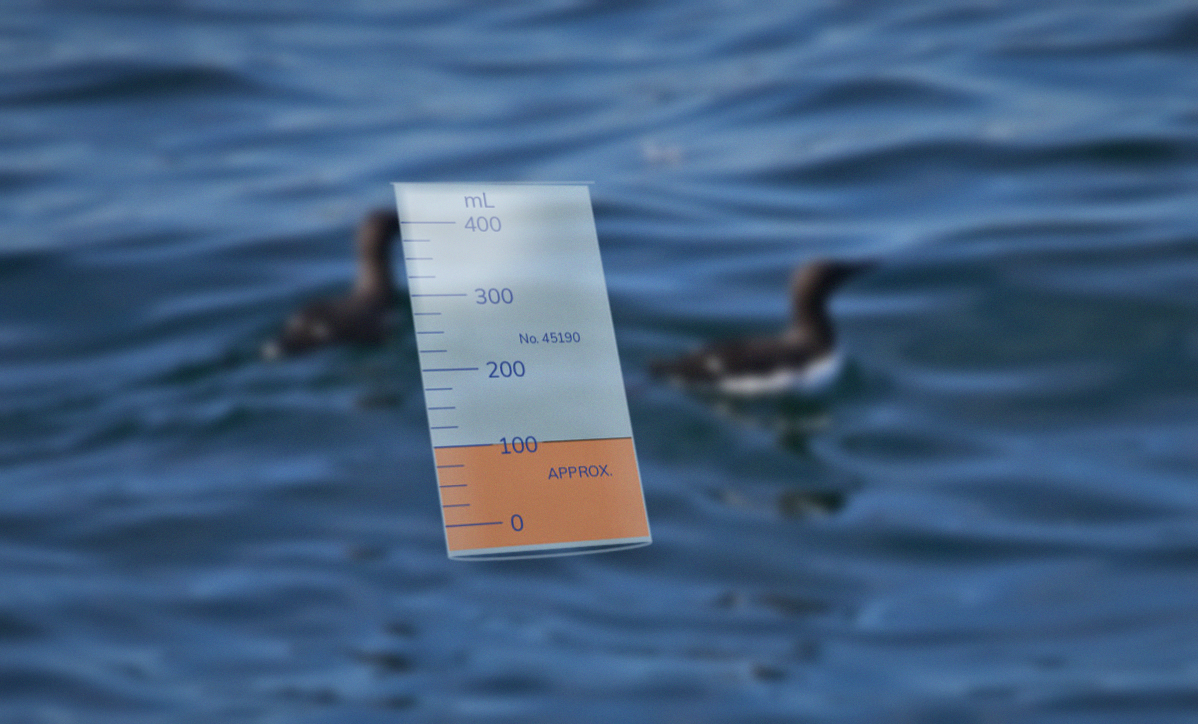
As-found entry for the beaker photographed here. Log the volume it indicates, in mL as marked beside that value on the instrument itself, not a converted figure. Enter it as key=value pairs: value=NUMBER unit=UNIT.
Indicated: value=100 unit=mL
